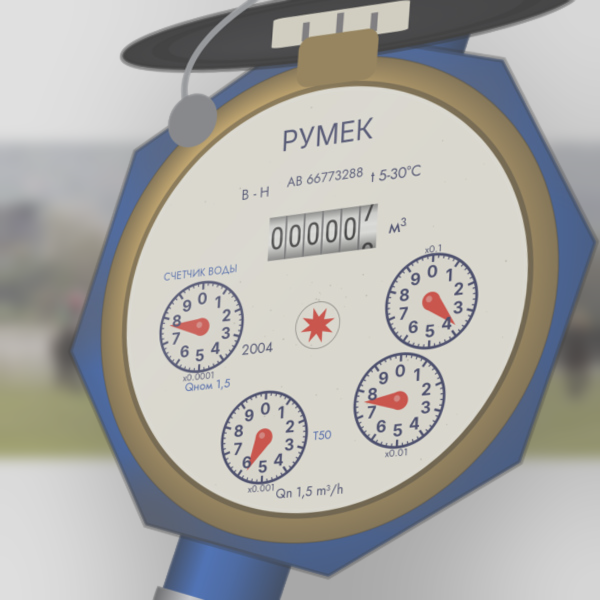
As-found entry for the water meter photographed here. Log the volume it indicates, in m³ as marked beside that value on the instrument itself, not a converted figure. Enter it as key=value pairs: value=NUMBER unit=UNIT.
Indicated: value=7.3757 unit=m³
